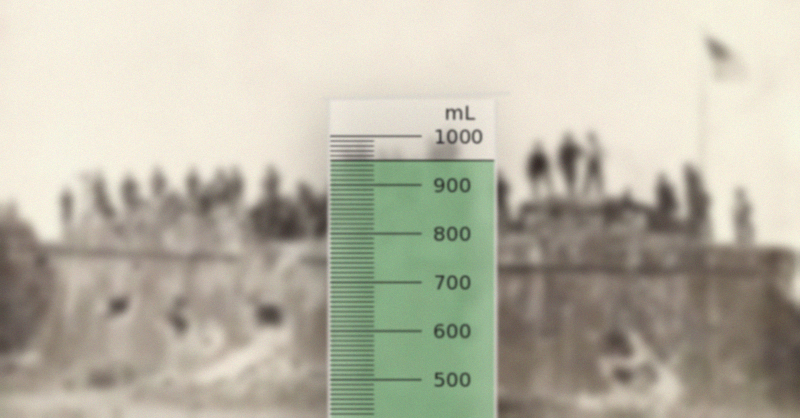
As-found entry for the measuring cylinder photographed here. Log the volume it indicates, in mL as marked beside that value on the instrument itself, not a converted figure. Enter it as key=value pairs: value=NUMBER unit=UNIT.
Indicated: value=950 unit=mL
